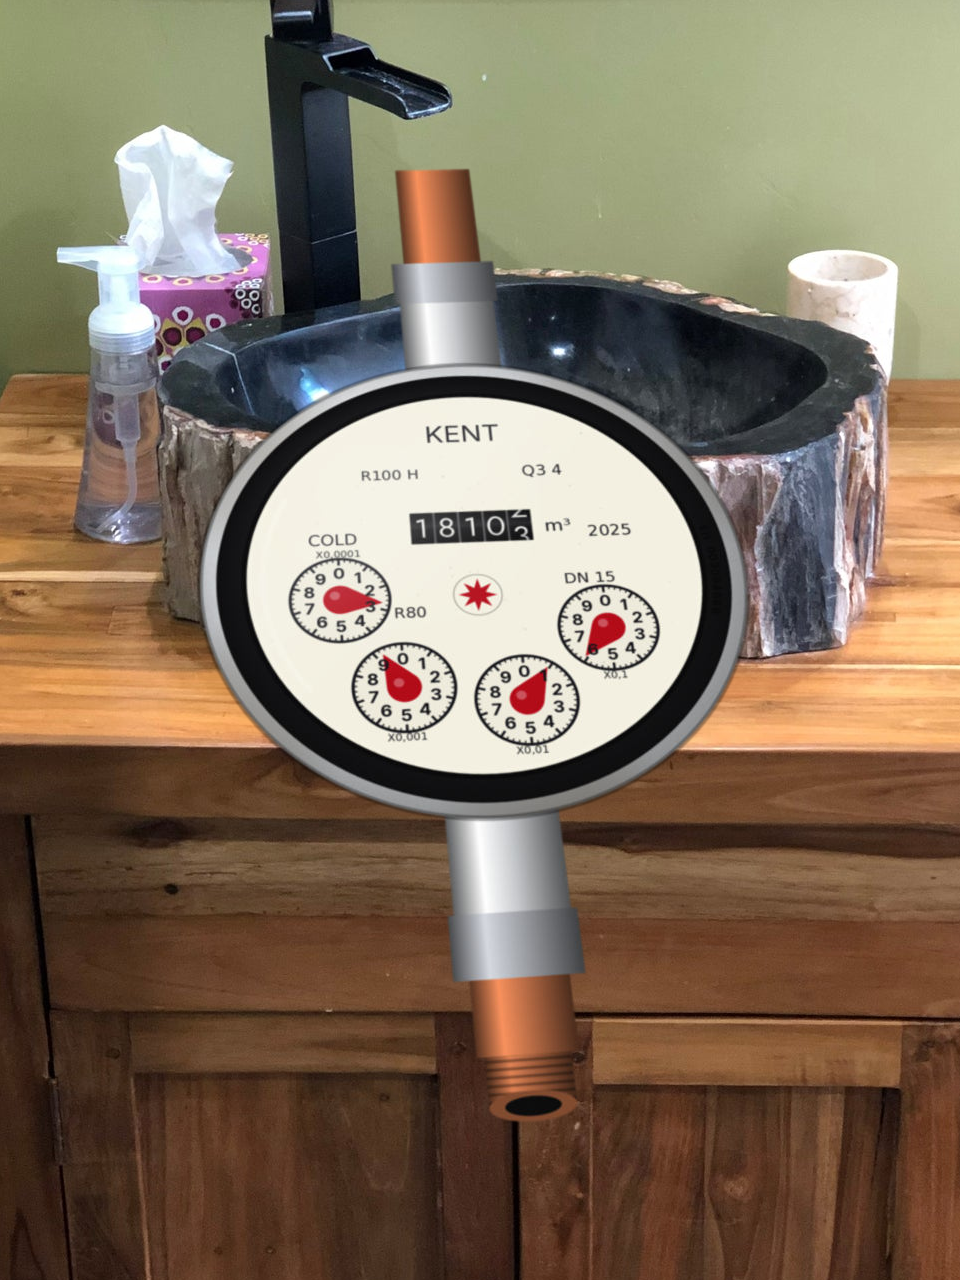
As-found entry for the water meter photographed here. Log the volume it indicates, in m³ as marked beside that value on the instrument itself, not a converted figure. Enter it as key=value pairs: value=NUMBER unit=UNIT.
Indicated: value=18102.6092 unit=m³
